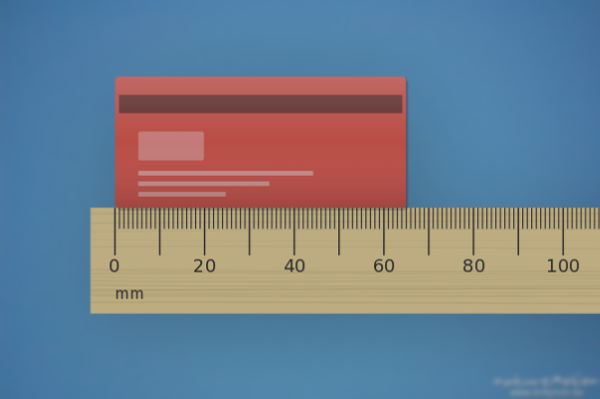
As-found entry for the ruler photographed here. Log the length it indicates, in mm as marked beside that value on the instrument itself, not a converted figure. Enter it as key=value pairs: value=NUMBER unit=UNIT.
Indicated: value=65 unit=mm
